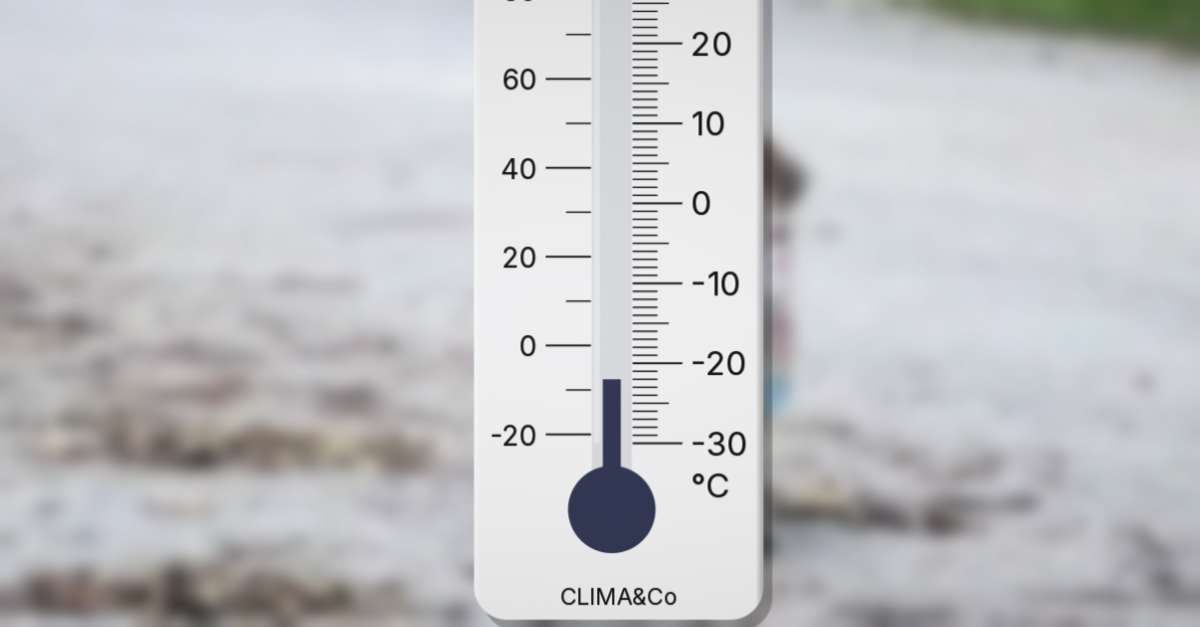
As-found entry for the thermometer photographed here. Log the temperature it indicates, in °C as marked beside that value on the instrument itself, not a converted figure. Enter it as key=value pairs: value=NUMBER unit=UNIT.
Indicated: value=-22 unit=°C
